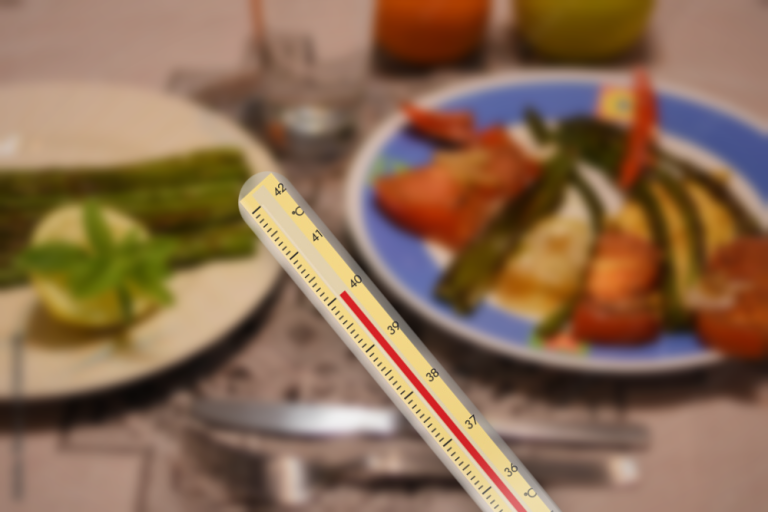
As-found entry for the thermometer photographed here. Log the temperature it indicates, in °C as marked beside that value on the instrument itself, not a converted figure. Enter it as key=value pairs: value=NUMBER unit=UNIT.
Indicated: value=40 unit=°C
